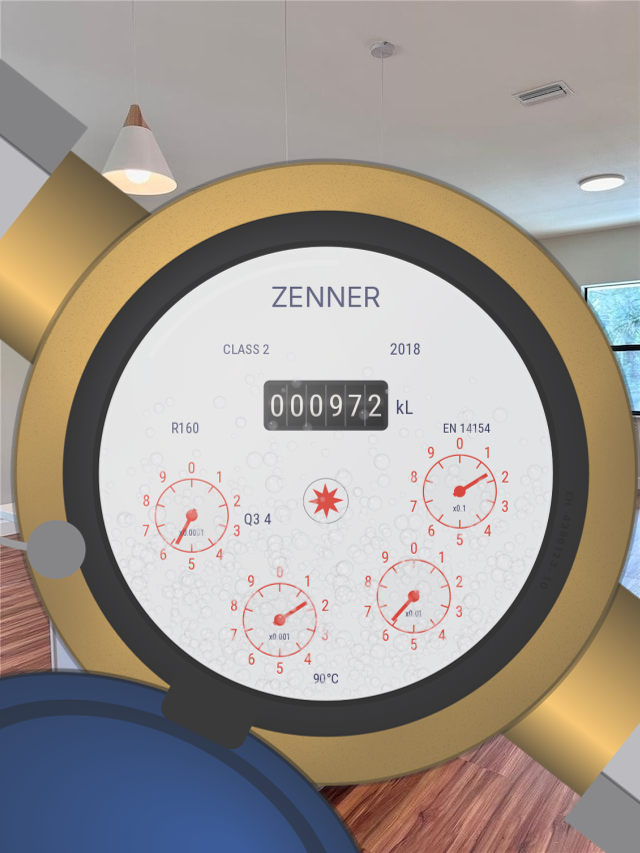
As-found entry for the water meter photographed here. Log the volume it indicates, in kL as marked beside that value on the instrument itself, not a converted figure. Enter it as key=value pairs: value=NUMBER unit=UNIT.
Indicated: value=972.1615 unit=kL
